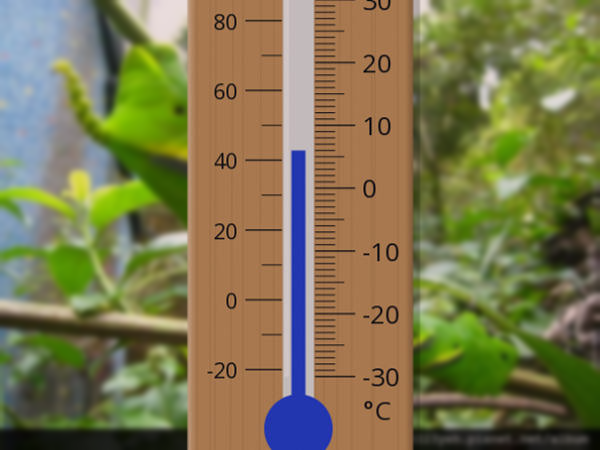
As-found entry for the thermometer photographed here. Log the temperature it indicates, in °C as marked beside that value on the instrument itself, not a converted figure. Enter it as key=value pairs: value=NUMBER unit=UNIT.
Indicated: value=6 unit=°C
